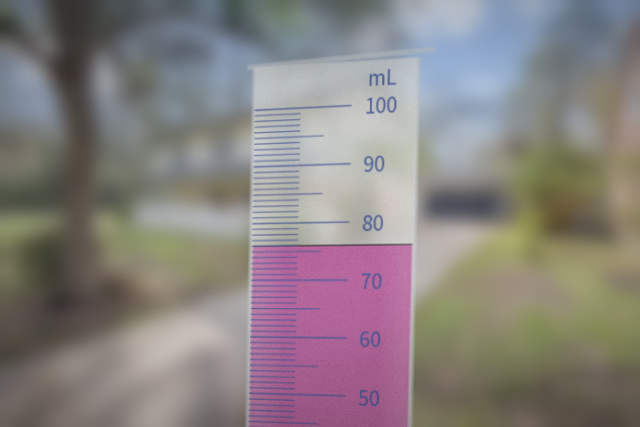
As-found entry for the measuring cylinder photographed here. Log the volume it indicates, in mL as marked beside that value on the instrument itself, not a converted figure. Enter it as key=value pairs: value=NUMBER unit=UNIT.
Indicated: value=76 unit=mL
